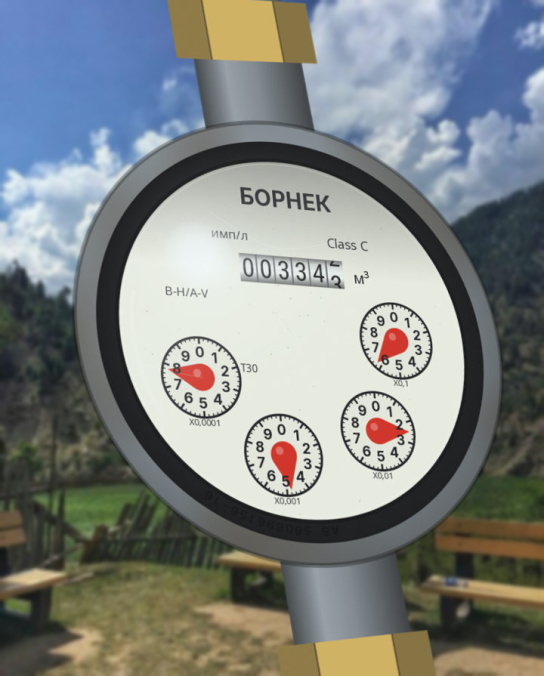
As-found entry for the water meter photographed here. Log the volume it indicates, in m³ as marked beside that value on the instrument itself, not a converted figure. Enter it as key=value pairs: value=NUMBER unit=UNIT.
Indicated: value=3342.6247 unit=m³
